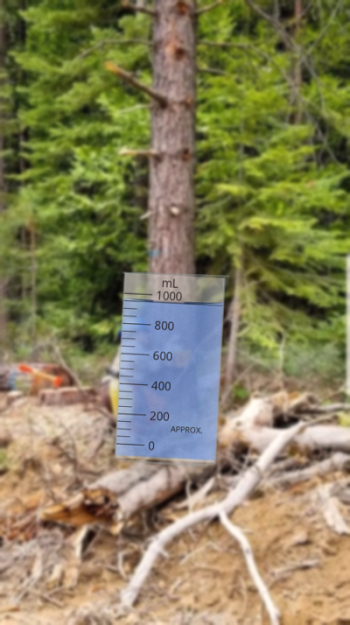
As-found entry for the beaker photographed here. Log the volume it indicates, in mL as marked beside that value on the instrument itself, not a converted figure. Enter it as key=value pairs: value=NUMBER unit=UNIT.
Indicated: value=950 unit=mL
